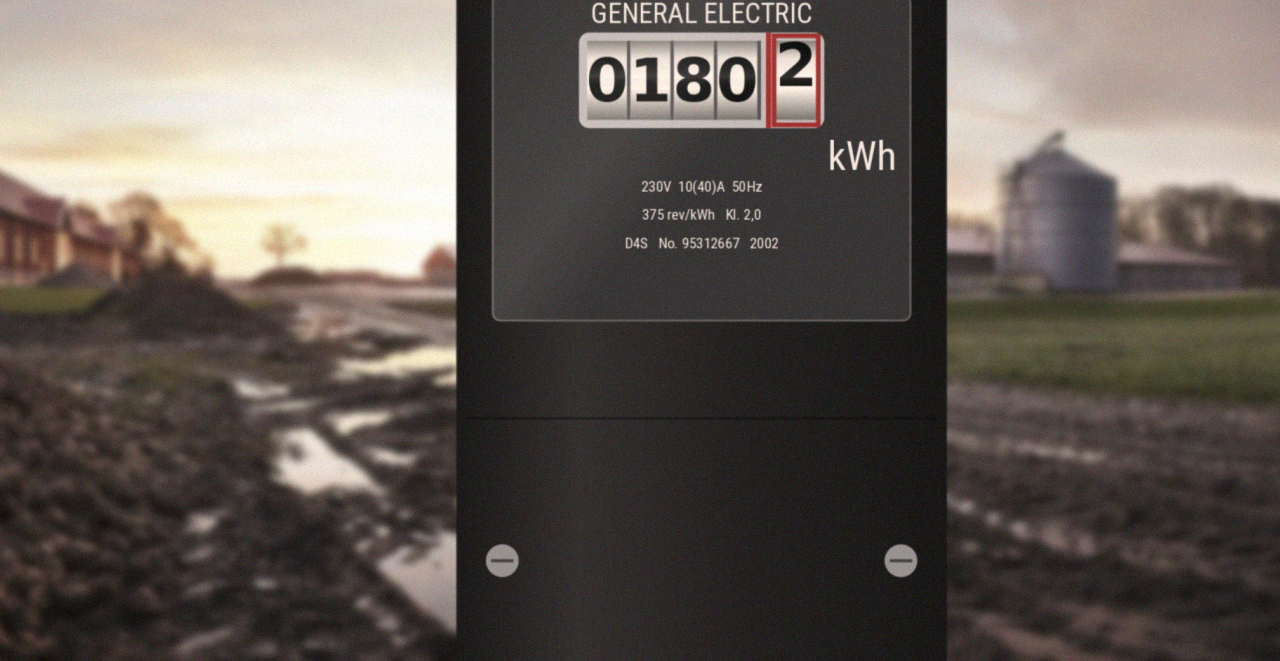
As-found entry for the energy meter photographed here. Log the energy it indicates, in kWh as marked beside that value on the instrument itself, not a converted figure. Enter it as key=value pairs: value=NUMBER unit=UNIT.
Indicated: value=180.2 unit=kWh
